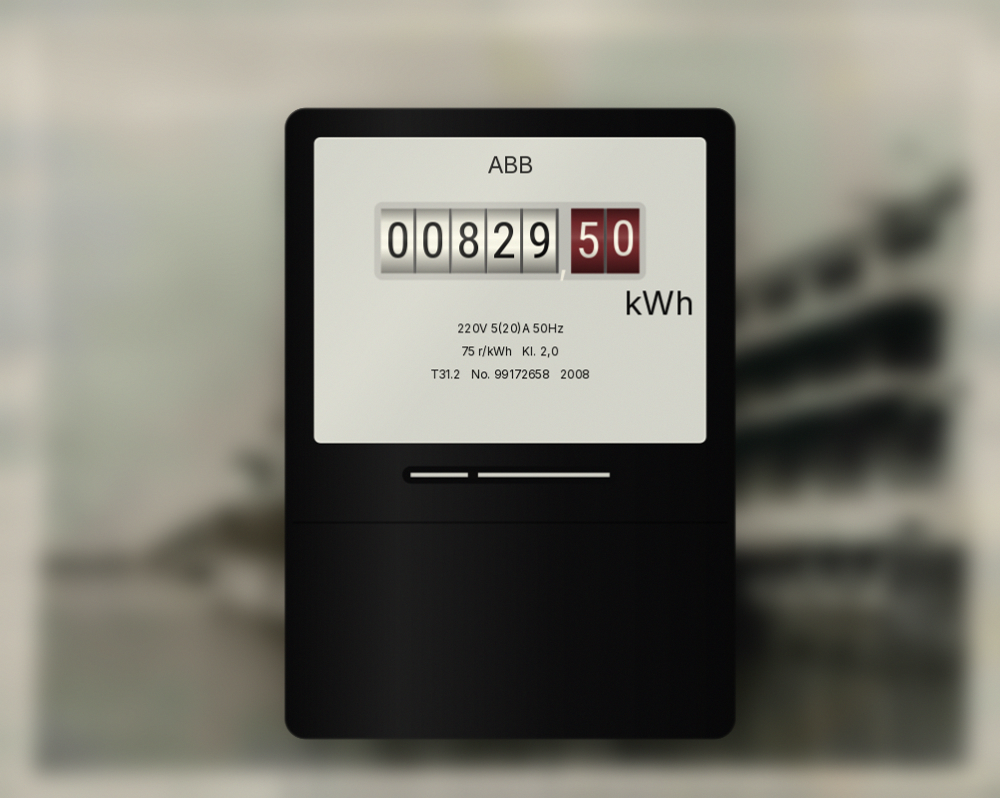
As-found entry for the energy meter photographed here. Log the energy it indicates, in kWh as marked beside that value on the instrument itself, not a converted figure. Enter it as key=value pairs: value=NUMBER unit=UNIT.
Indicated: value=829.50 unit=kWh
